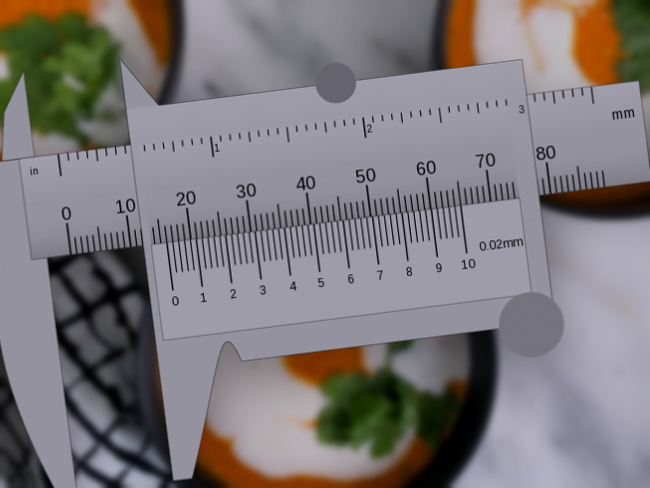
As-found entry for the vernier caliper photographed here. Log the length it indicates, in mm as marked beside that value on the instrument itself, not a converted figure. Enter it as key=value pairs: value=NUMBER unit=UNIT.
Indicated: value=16.0 unit=mm
